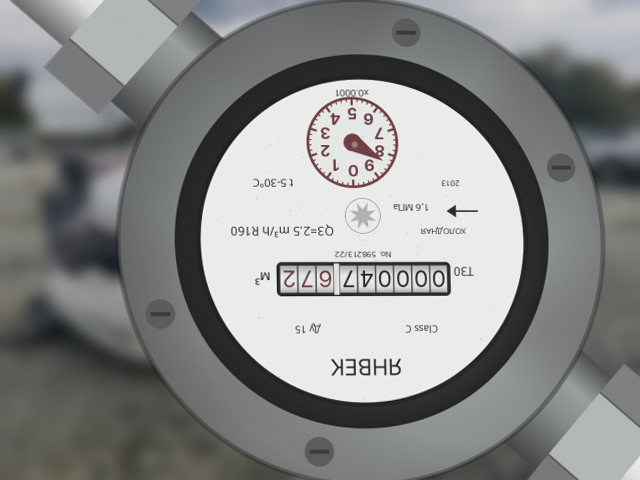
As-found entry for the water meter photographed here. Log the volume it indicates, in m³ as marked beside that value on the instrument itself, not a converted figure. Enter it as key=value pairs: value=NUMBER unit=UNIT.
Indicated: value=47.6728 unit=m³
